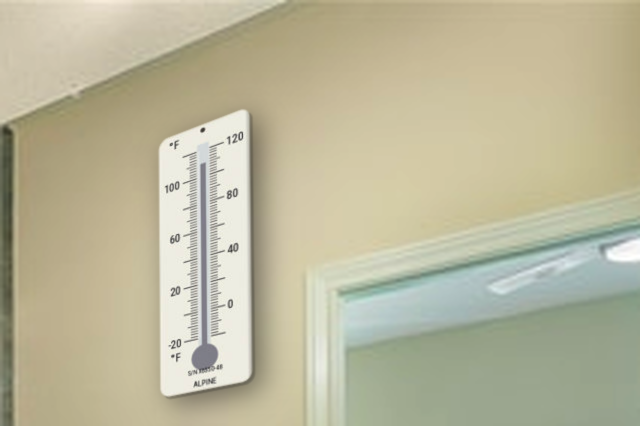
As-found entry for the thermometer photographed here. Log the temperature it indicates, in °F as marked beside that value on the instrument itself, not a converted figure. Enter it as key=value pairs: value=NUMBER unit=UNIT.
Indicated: value=110 unit=°F
